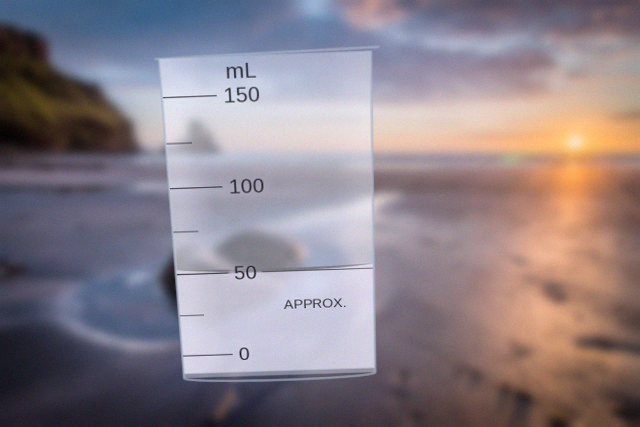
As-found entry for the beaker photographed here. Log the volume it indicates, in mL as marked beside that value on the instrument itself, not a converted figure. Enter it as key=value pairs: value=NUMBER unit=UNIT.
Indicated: value=50 unit=mL
